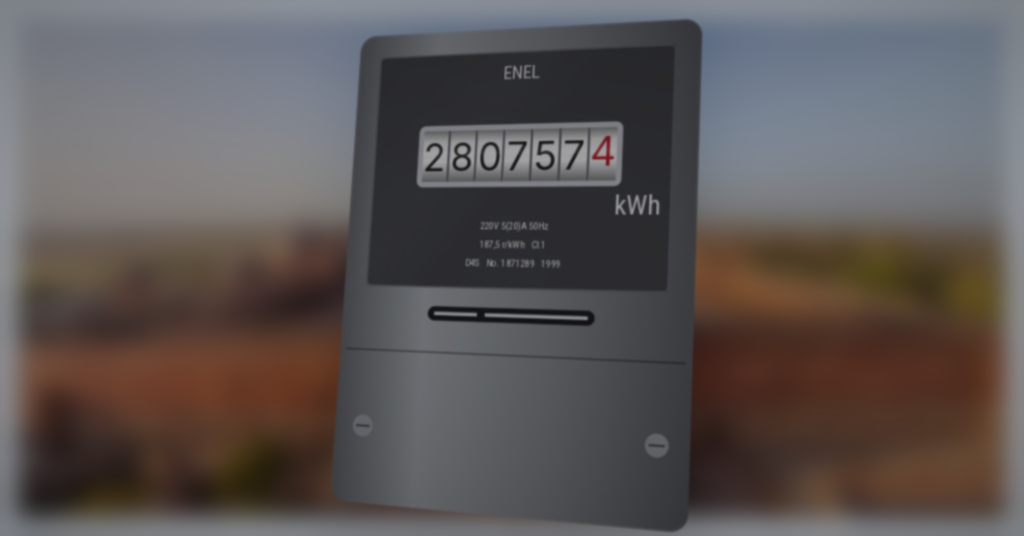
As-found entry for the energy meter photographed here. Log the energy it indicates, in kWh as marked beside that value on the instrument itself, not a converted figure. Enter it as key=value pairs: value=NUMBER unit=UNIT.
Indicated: value=280757.4 unit=kWh
